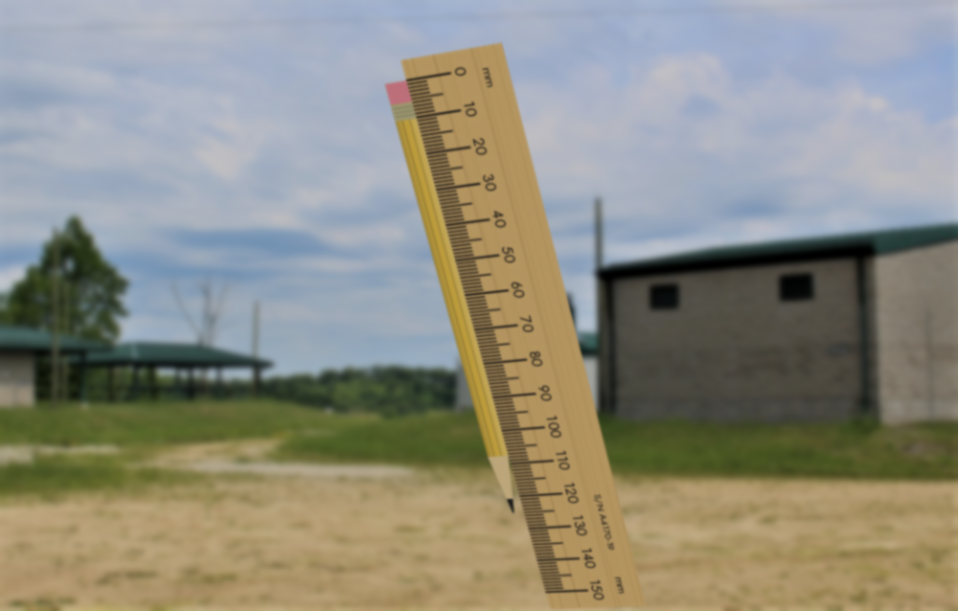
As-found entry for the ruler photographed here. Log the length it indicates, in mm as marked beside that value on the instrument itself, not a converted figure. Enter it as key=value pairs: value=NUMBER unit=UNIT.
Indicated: value=125 unit=mm
